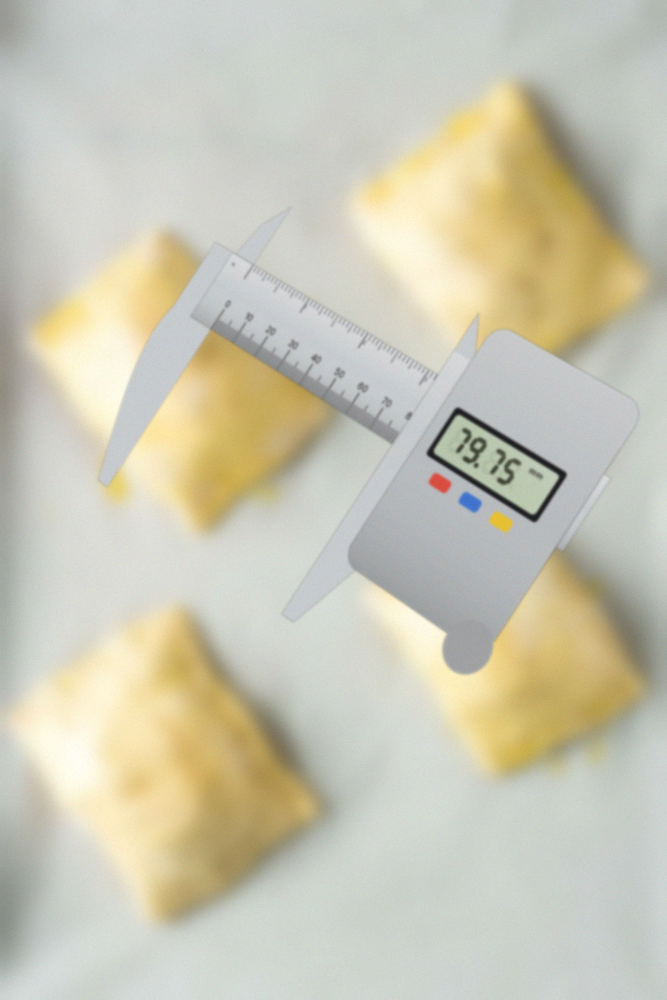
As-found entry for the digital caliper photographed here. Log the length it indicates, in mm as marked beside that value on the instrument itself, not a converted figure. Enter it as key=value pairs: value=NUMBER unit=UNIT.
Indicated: value=79.75 unit=mm
